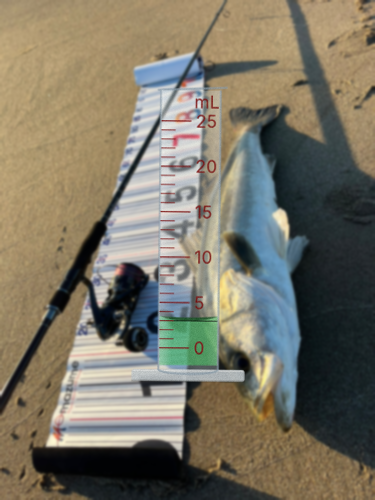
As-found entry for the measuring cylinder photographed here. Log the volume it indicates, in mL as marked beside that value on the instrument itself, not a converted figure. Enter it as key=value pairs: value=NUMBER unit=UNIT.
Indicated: value=3 unit=mL
